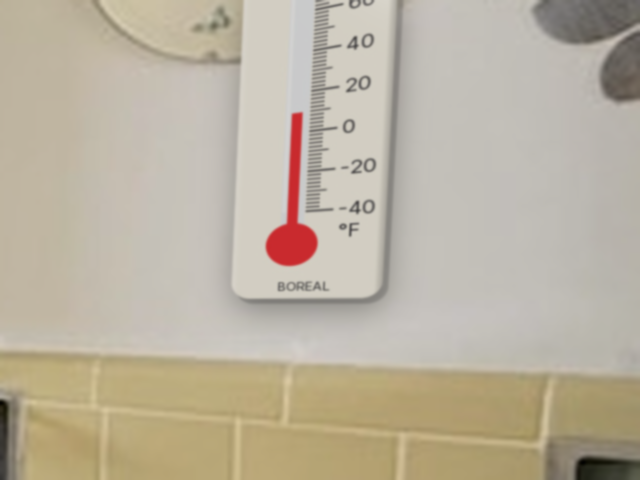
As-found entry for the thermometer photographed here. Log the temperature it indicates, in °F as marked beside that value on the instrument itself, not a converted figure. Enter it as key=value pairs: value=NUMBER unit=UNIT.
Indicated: value=10 unit=°F
